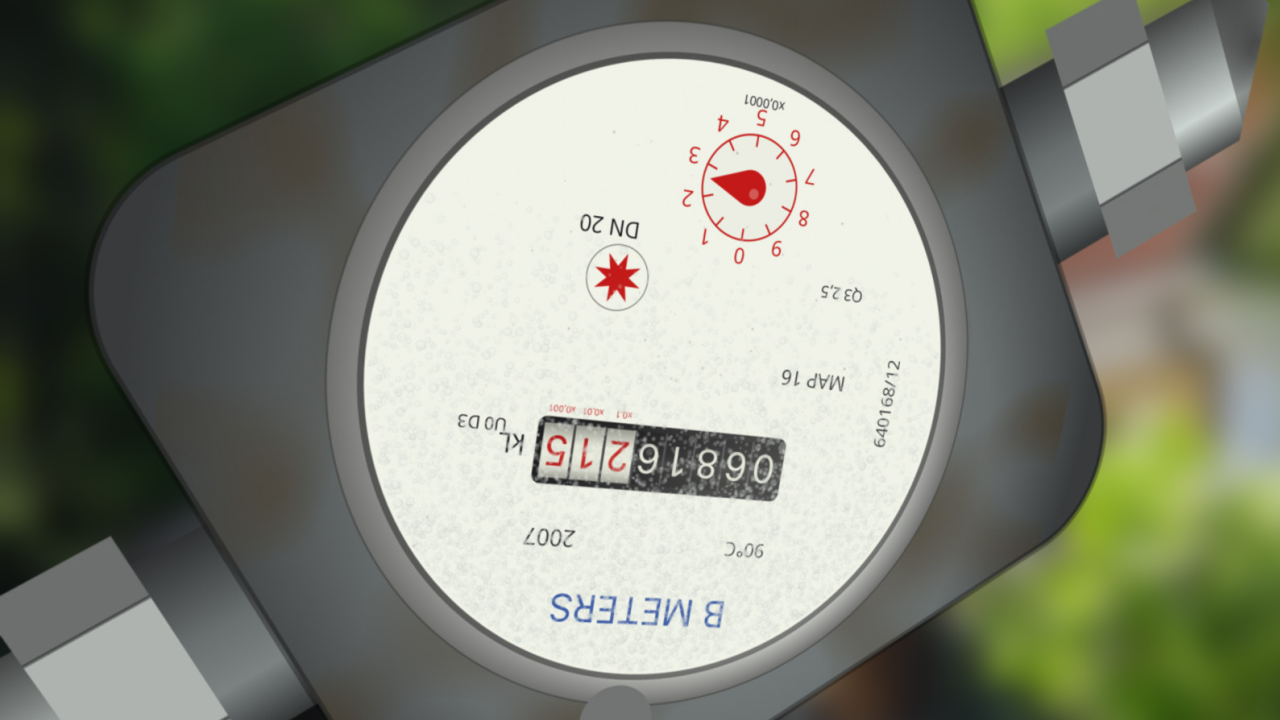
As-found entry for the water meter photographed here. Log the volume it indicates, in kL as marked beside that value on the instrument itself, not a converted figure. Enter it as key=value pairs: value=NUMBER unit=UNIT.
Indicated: value=6816.2152 unit=kL
